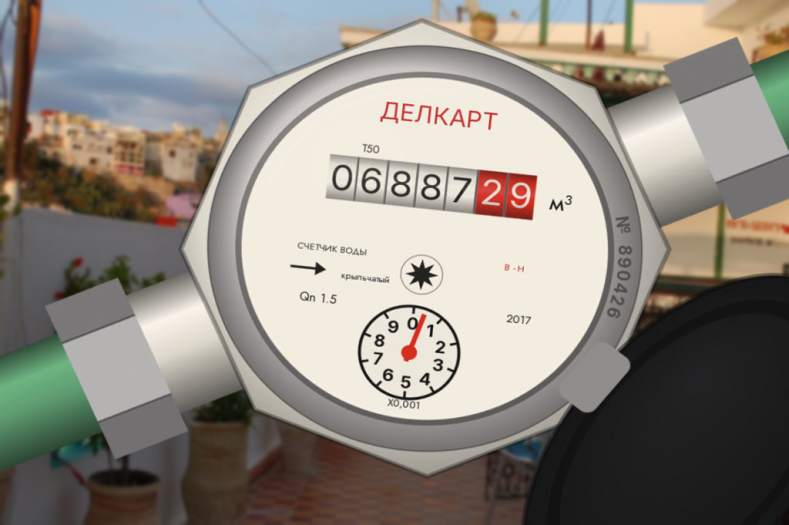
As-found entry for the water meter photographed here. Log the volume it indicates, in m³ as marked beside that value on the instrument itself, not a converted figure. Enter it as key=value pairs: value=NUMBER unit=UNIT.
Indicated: value=6887.290 unit=m³
